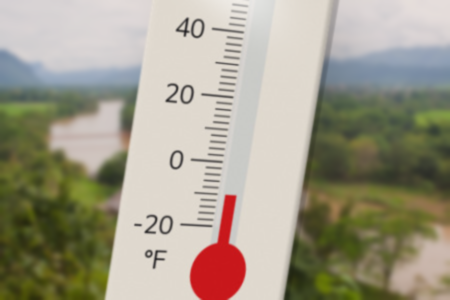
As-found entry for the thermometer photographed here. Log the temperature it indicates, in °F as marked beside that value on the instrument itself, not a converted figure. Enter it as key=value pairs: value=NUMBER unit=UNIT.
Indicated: value=-10 unit=°F
